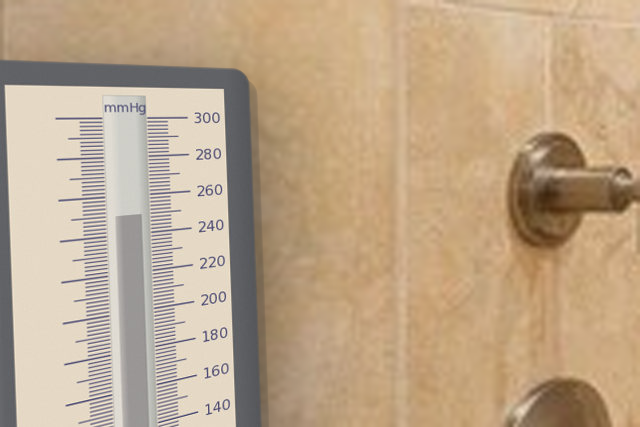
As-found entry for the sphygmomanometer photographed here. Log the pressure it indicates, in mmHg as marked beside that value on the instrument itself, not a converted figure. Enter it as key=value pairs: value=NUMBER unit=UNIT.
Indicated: value=250 unit=mmHg
